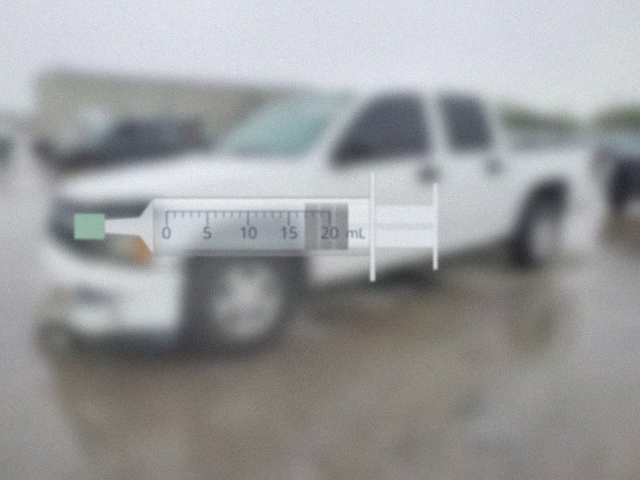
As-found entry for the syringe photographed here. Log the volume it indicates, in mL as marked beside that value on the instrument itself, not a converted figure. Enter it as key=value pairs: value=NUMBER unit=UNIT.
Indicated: value=17 unit=mL
